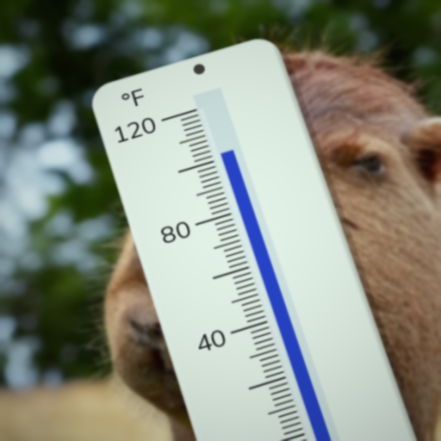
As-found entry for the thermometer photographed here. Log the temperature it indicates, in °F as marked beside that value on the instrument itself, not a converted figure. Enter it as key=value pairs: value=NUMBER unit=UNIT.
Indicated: value=102 unit=°F
